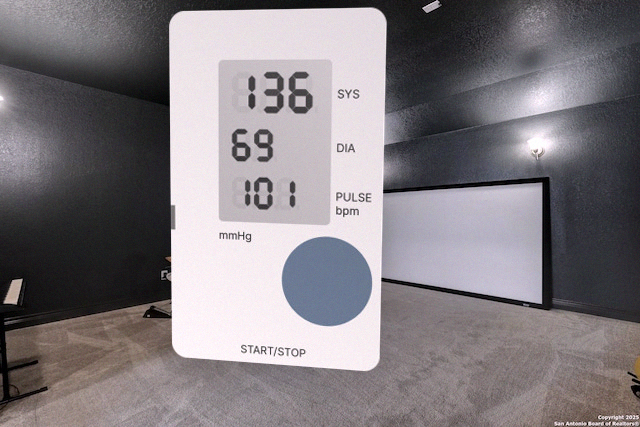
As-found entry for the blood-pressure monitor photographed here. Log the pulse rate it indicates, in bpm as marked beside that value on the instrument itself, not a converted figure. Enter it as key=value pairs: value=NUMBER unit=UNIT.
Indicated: value=101 unit=bpm
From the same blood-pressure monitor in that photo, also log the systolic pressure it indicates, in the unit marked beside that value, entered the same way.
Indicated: value=136 unit=mmHg
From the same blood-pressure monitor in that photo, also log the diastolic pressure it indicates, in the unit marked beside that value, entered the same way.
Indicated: value=69 unit=mmHg
